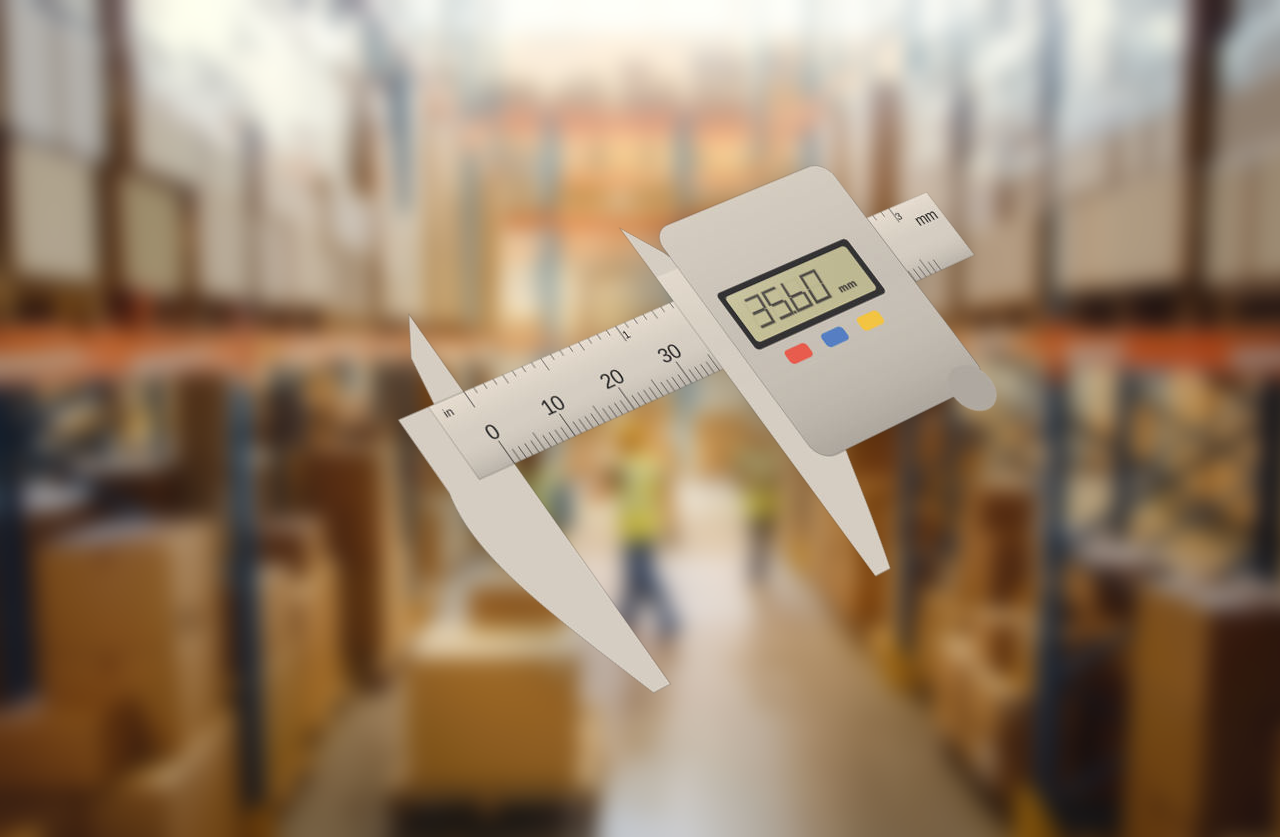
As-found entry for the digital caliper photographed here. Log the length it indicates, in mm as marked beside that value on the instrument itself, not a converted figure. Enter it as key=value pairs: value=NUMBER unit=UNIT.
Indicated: value=35.60 unit=mm
